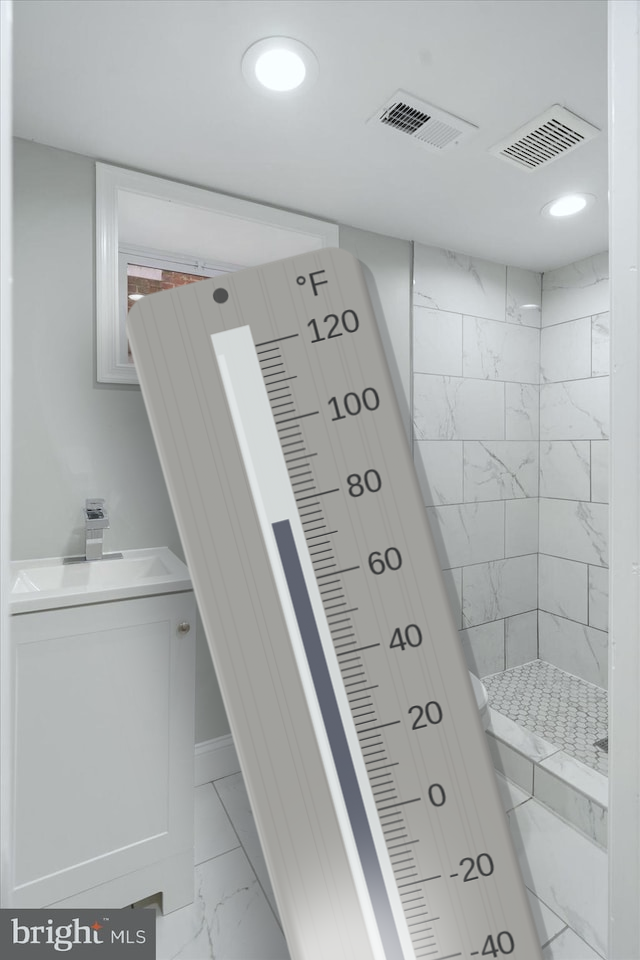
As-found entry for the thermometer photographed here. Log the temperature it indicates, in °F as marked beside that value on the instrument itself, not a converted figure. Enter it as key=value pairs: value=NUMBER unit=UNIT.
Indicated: value=76 unit=°F
